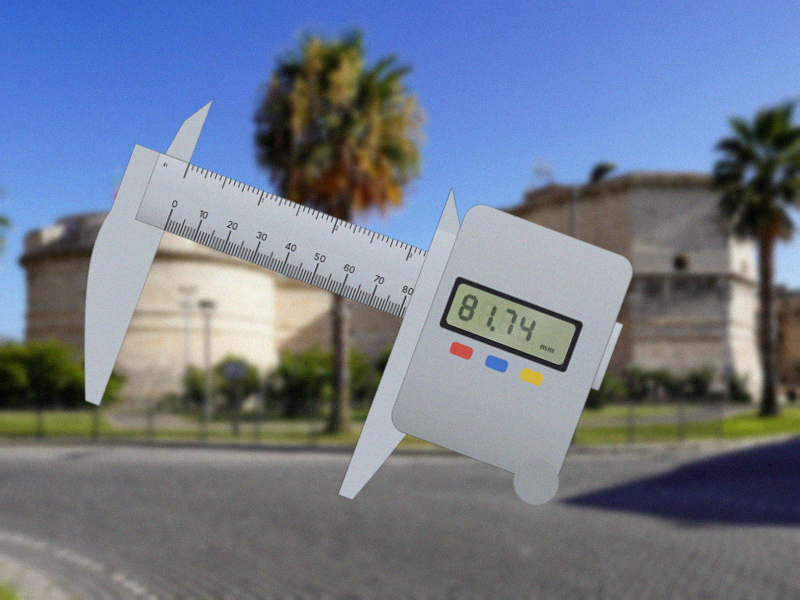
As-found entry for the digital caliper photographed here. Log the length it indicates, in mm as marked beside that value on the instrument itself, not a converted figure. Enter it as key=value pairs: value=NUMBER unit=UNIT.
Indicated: value=81.74 unit=mm
